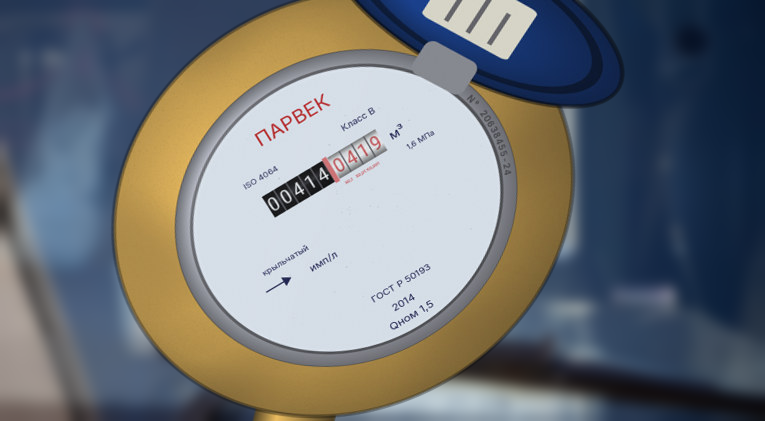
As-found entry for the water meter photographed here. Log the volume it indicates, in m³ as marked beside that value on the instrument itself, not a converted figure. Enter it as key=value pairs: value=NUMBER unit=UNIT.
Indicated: value=414.0419 unit=m³
